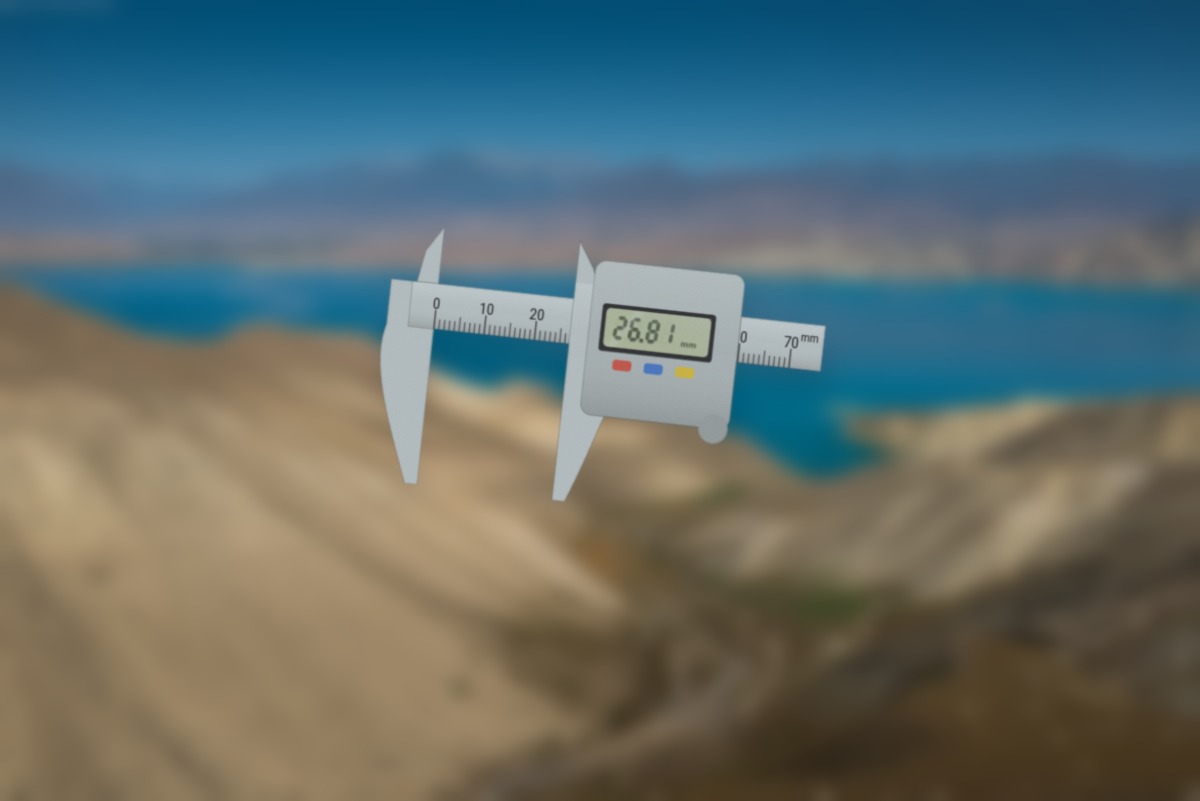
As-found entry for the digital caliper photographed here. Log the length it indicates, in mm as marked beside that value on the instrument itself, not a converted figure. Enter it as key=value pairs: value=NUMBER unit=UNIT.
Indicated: value=26.81 unit=mm
